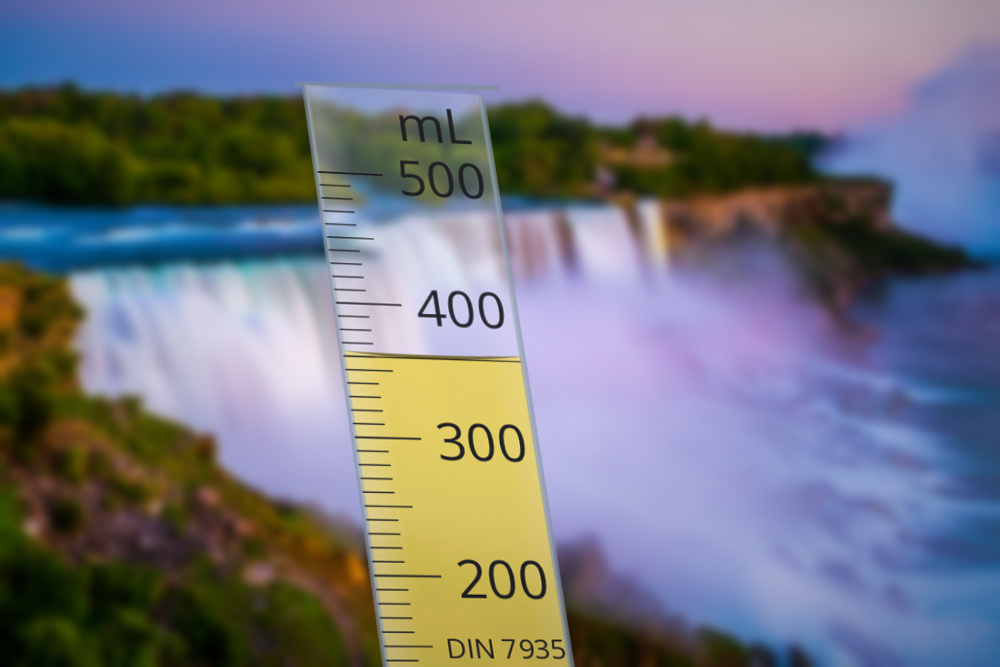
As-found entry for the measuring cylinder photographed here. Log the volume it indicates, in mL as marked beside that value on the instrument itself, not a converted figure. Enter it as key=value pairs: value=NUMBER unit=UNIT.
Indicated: value=360 unit=mL
